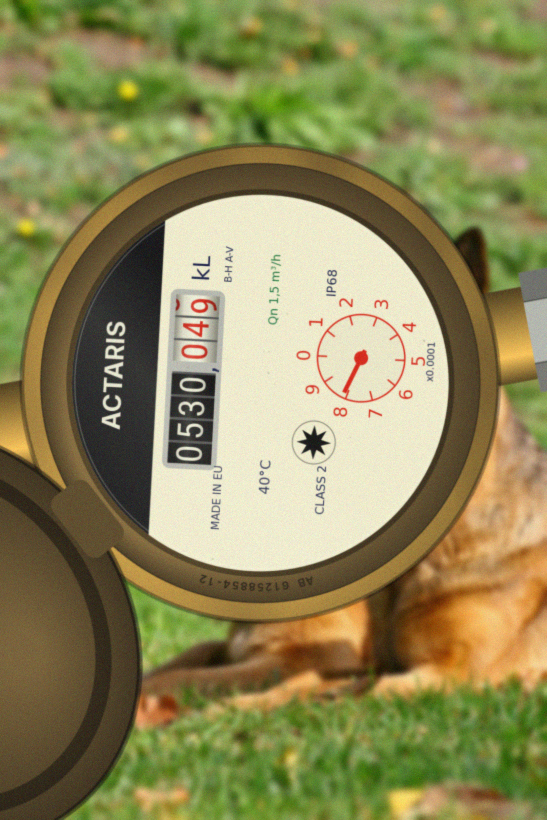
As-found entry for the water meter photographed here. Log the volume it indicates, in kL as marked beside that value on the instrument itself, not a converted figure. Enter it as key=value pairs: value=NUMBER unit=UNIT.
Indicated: value=530.0488 unit=kL
